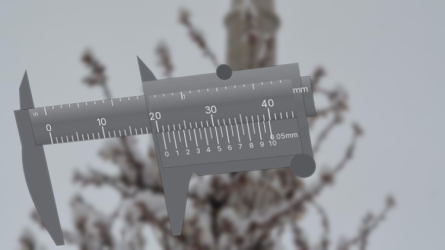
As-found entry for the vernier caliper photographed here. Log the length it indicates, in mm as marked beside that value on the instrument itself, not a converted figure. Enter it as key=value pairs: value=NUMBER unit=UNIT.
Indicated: value=20.8 unit=mm
